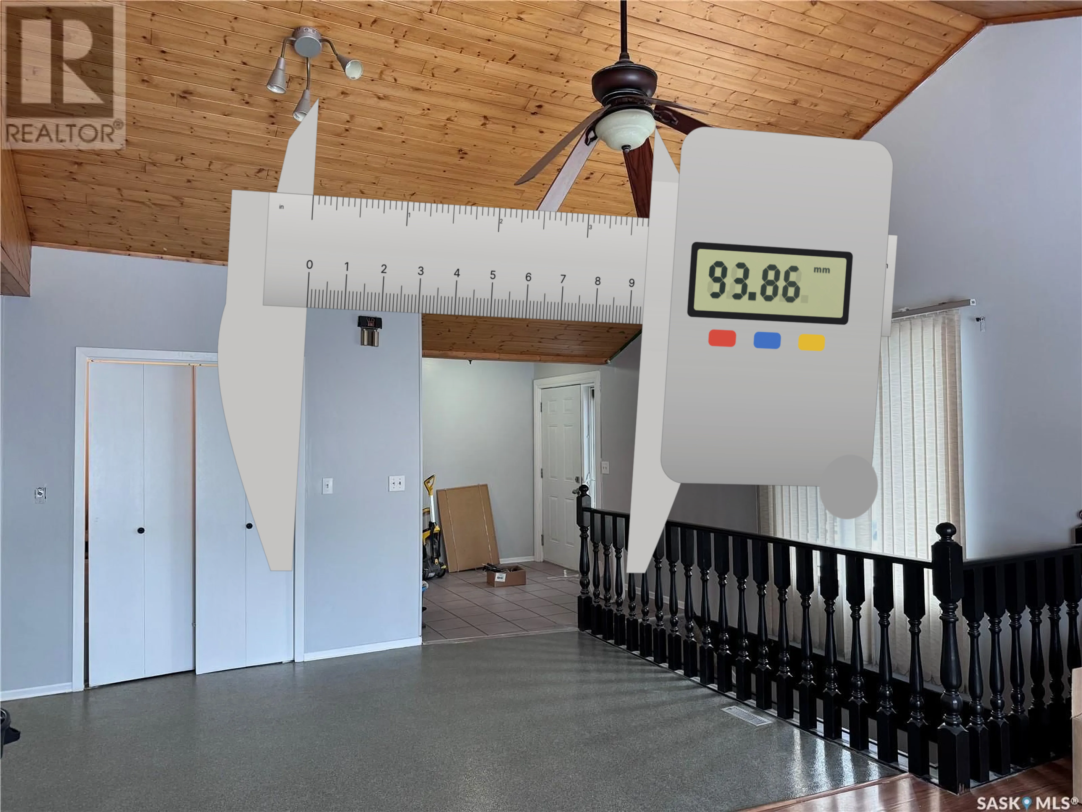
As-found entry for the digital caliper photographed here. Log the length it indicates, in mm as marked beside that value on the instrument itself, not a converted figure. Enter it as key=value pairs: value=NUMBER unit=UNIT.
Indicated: value=93.86 unit=mm
